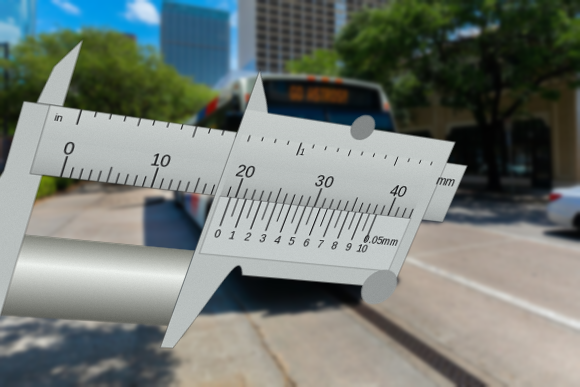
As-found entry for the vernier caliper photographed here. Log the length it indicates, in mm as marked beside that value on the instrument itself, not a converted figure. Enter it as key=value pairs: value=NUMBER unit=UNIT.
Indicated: value=19.4 unit=mm
